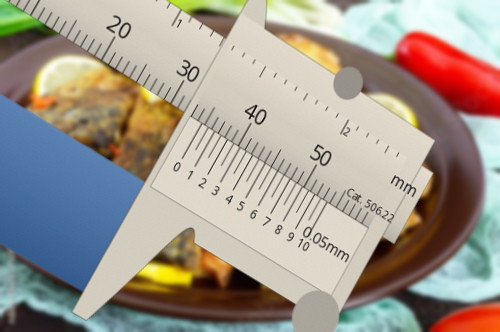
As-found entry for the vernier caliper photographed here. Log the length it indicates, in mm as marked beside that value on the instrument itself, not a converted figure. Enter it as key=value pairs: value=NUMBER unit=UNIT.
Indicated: value=34.6 unit=mm
